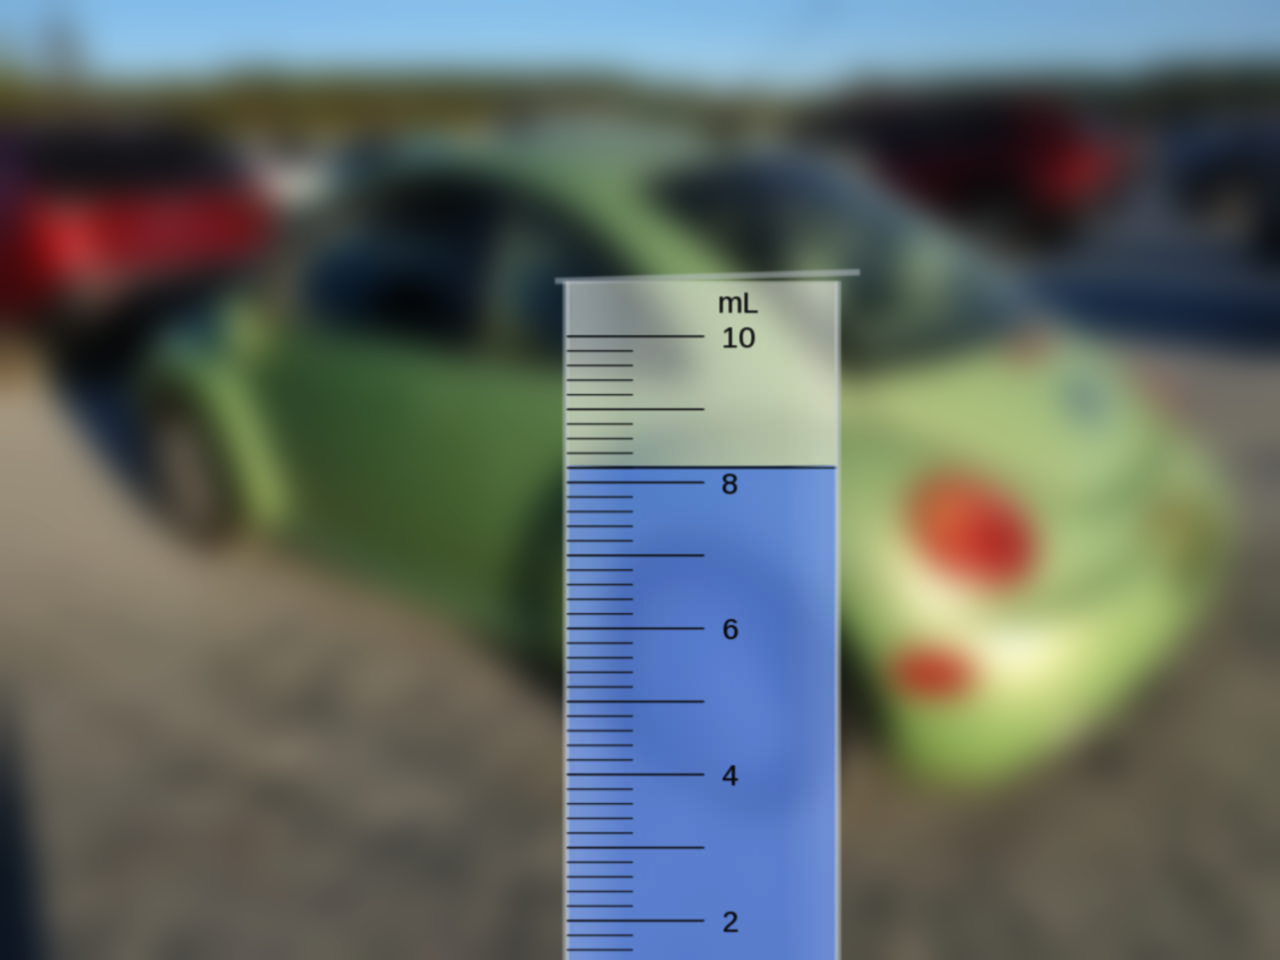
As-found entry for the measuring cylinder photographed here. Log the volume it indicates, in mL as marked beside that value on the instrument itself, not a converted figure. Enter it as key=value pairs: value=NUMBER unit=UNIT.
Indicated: value=8.2 unit=mL
